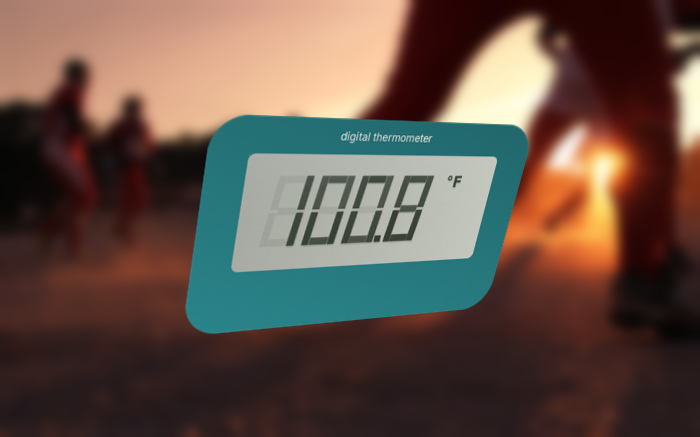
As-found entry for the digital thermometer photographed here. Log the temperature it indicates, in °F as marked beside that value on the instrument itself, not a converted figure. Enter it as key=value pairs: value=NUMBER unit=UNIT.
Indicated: value=100.8 unit=°F
